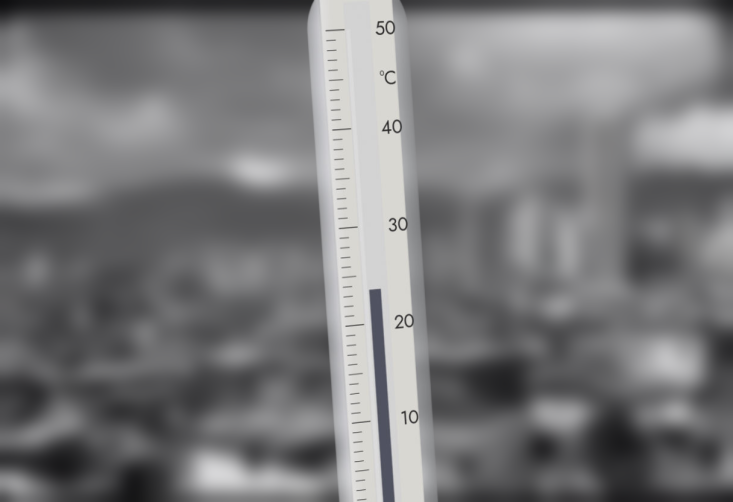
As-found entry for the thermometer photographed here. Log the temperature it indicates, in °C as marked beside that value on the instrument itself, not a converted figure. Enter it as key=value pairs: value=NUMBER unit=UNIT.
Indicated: value=23.5 unit=°C
